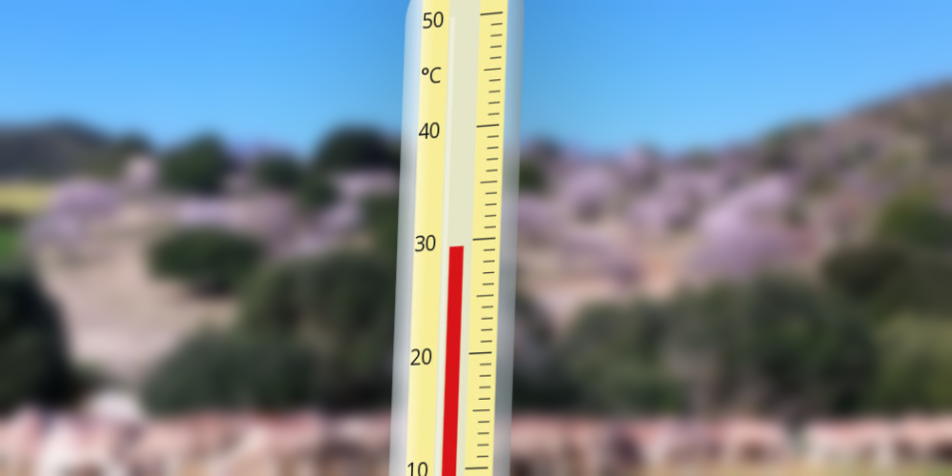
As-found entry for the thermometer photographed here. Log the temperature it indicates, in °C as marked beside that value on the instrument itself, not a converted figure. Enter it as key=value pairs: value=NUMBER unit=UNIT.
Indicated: value=29.5 unit=°C
